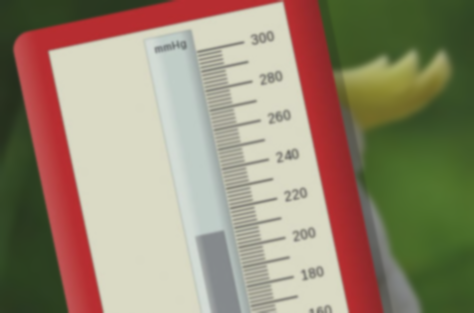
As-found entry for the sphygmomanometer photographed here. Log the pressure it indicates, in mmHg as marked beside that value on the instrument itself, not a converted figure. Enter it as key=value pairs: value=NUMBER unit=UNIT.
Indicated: value=210 unit=mmHg
